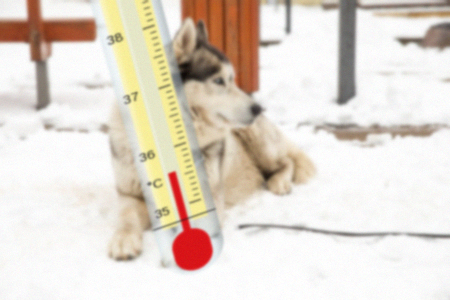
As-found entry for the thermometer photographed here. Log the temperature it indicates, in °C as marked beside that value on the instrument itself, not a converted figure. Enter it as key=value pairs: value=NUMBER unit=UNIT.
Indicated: value=35.6 unit=°C
